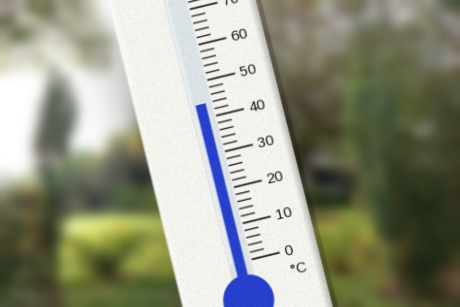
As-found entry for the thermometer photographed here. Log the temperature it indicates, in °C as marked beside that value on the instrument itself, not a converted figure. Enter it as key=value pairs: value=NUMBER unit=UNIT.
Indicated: value=44 unit=°C
